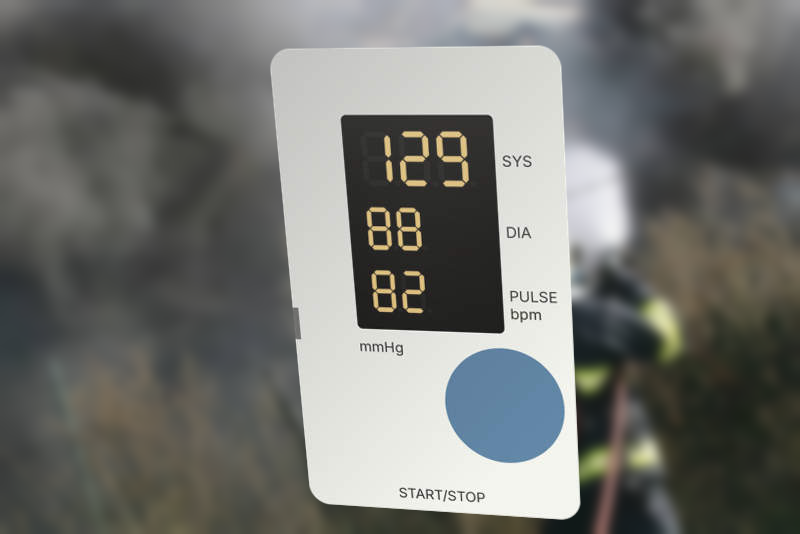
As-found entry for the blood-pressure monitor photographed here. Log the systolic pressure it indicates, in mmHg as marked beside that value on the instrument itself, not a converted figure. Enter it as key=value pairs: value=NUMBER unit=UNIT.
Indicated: value=129 unit=mmHg
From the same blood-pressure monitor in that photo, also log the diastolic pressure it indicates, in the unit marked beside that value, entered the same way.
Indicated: value=88 unit=mmHg
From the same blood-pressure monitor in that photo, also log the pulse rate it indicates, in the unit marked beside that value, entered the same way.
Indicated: value=82 unit=bpm
